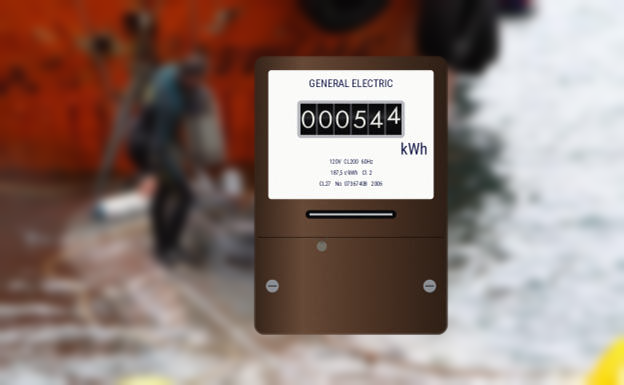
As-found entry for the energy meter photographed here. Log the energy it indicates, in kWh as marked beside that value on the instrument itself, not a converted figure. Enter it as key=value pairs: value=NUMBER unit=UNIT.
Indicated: value=544 unit=kWh
